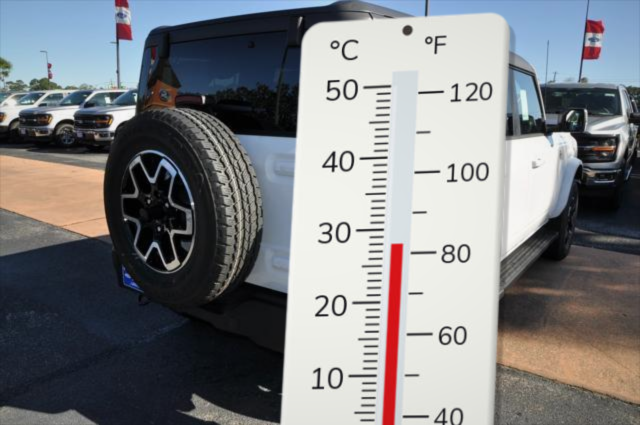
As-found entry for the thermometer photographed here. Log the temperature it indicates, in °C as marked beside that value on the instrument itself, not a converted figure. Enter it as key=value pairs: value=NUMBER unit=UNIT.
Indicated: value=28 unit=°C
